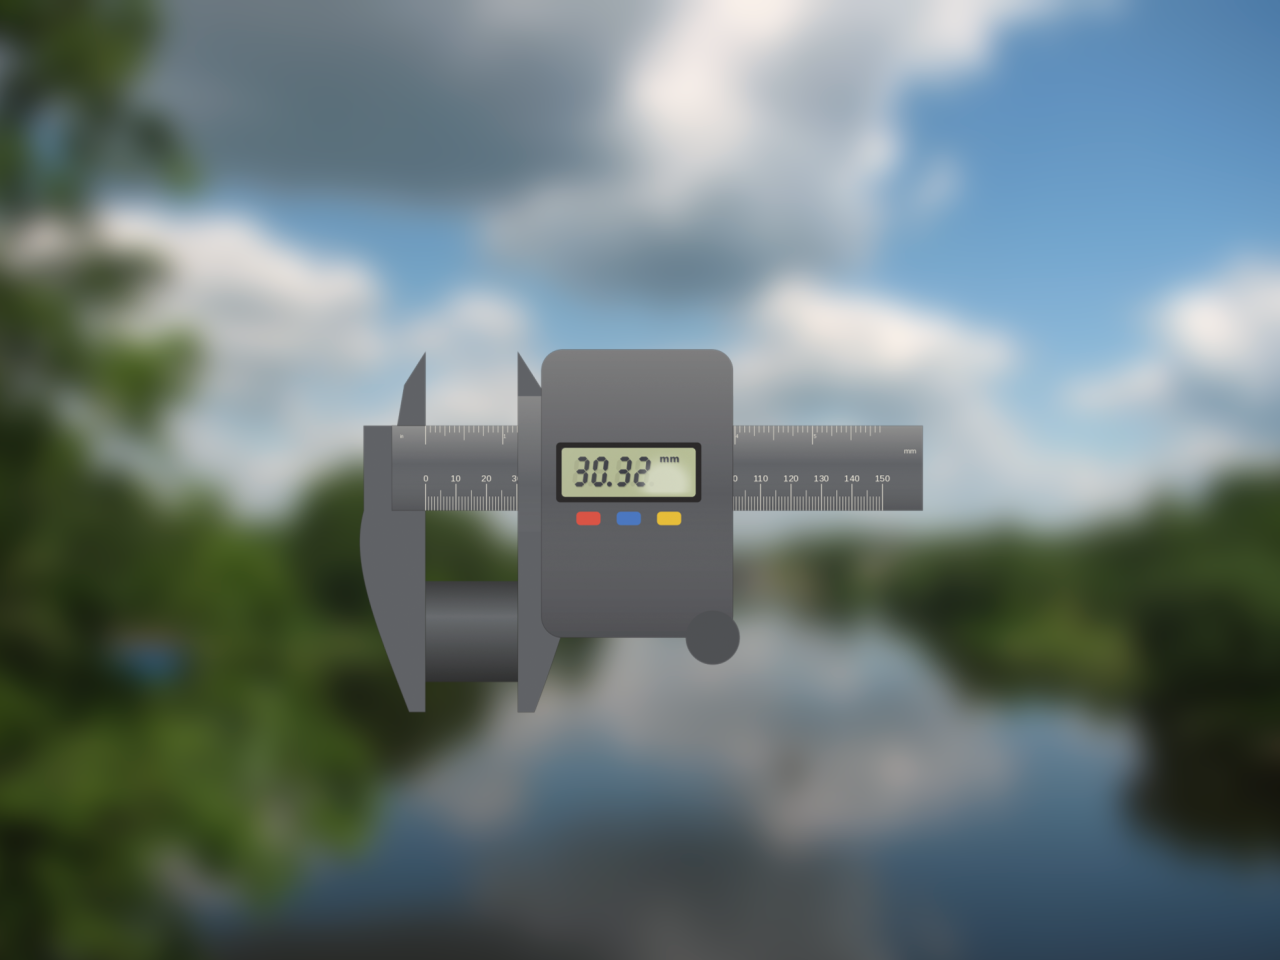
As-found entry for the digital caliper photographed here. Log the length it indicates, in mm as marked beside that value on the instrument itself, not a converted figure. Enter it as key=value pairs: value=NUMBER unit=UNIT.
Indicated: value=30.32 unit=mm
